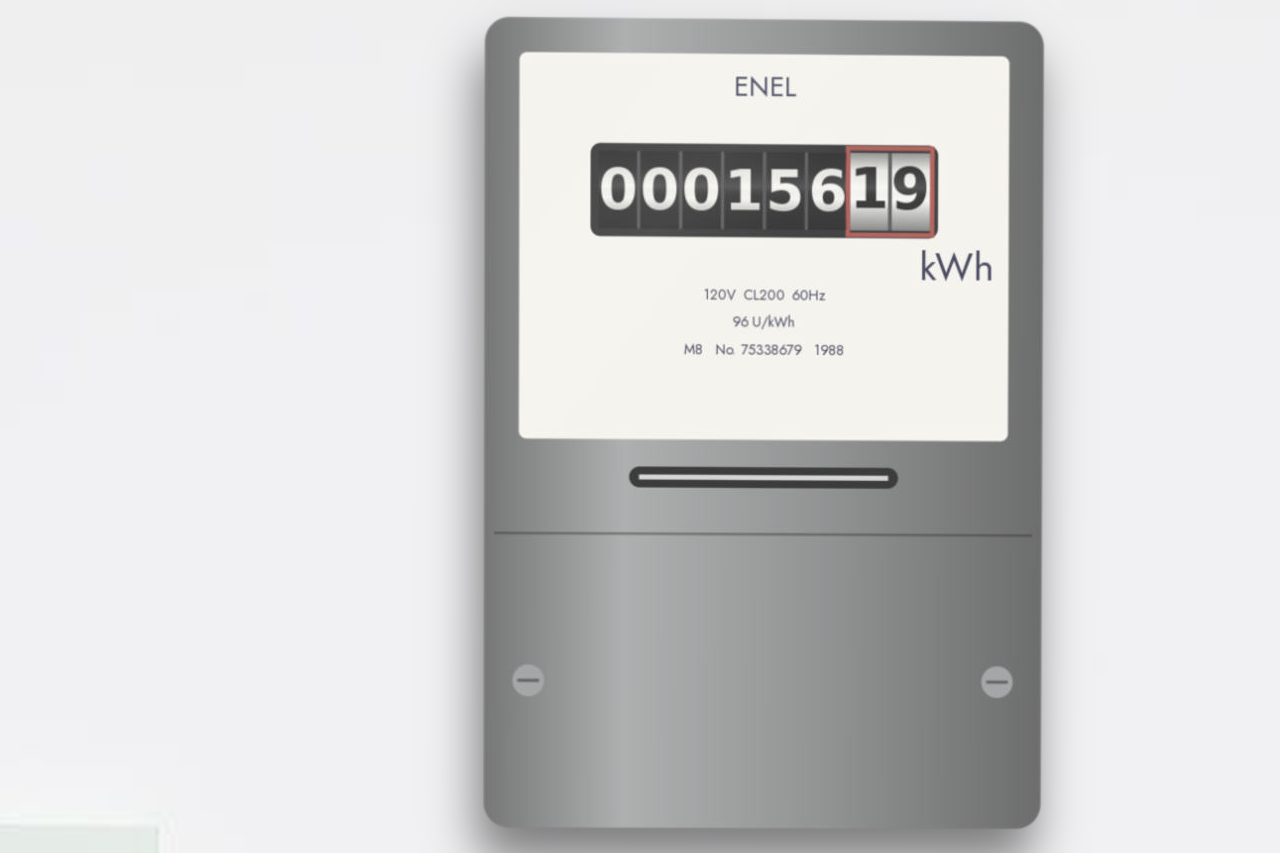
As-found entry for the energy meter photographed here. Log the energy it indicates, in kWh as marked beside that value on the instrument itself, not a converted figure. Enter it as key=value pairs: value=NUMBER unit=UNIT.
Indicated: value=156.19 unit=kWh
